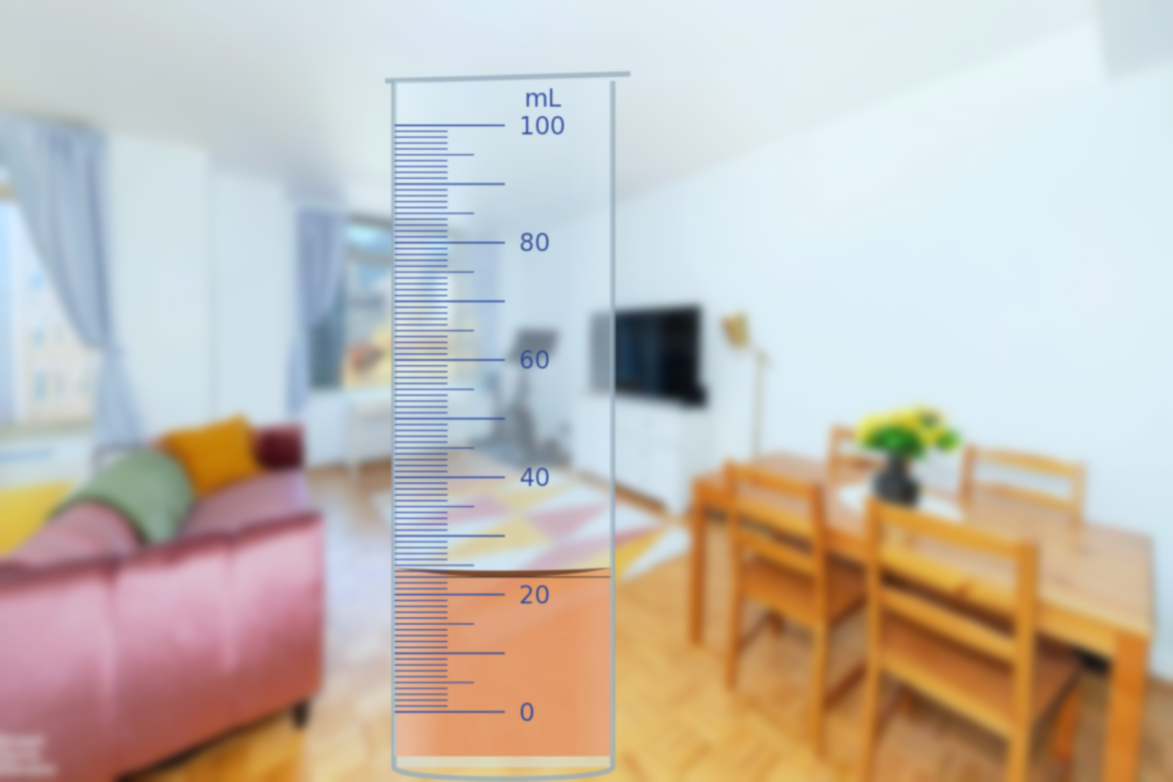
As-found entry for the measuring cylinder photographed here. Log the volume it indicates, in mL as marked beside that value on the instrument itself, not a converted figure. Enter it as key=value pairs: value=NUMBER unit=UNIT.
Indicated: value=23 unit=mL
